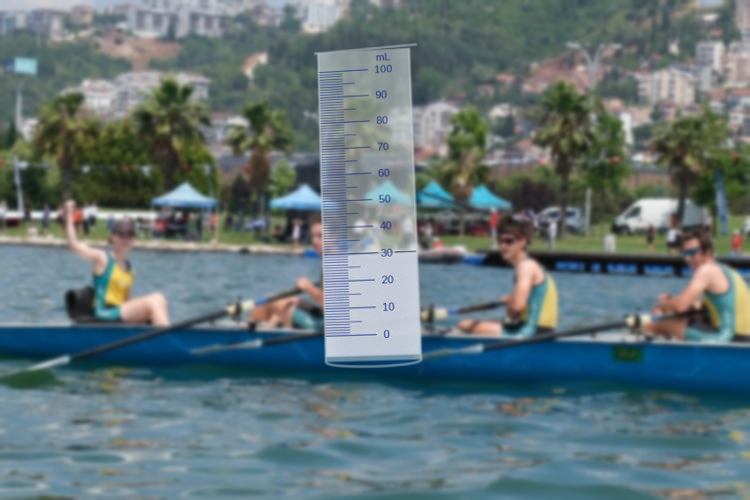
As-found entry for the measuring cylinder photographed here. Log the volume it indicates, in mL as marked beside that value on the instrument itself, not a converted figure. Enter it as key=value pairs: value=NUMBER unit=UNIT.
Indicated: value=30 unit=mL
